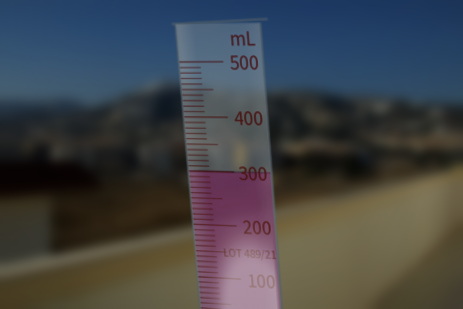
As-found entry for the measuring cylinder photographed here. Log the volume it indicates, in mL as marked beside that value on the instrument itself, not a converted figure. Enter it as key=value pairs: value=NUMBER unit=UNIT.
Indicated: value=300 unit=mL
